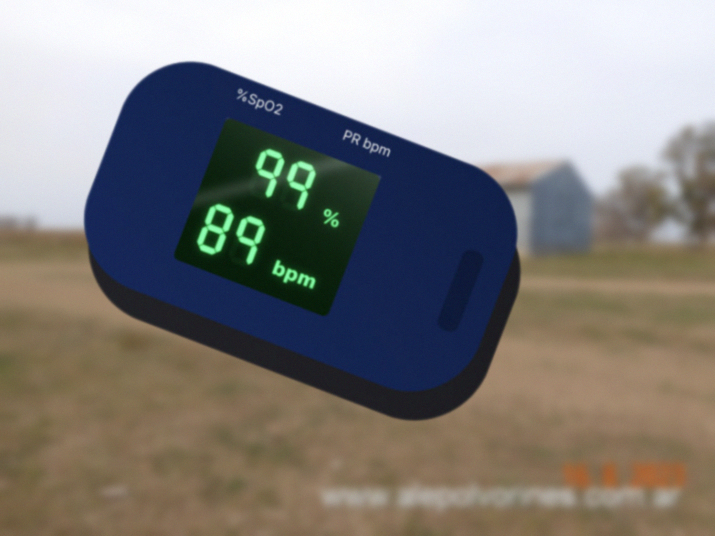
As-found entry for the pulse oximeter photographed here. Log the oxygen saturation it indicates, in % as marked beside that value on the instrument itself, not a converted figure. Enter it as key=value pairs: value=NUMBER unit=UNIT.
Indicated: value=99 unit=%
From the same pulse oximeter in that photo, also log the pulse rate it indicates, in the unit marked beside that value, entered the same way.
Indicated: value=89 unit=bpm
